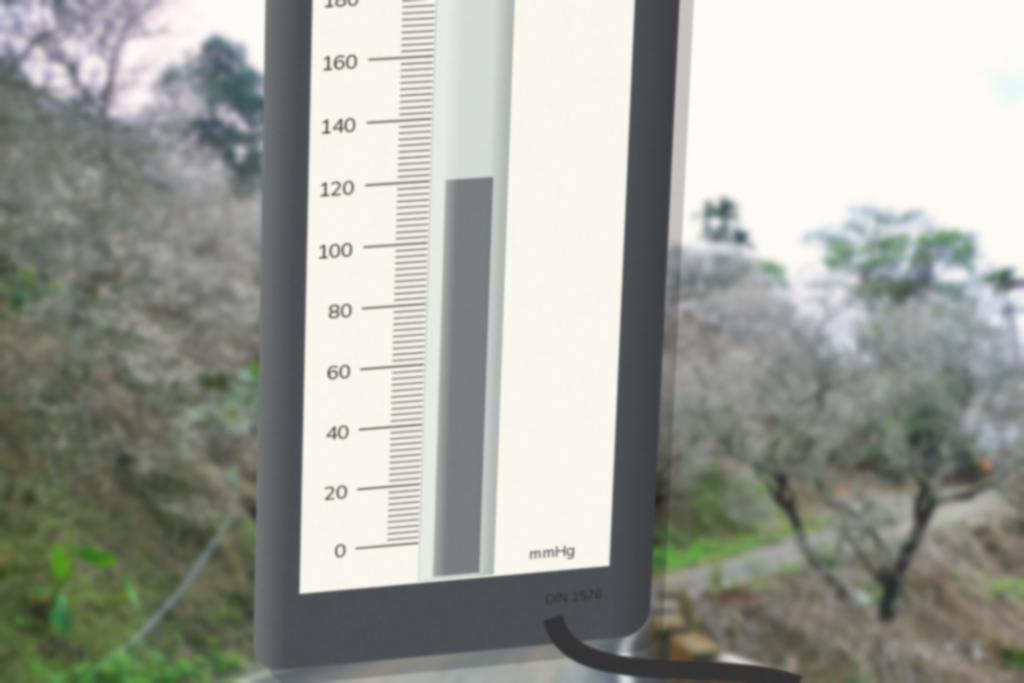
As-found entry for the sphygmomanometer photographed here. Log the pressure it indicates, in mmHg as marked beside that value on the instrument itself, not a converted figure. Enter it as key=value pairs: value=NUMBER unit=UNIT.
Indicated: value=120 unit=mmHg
